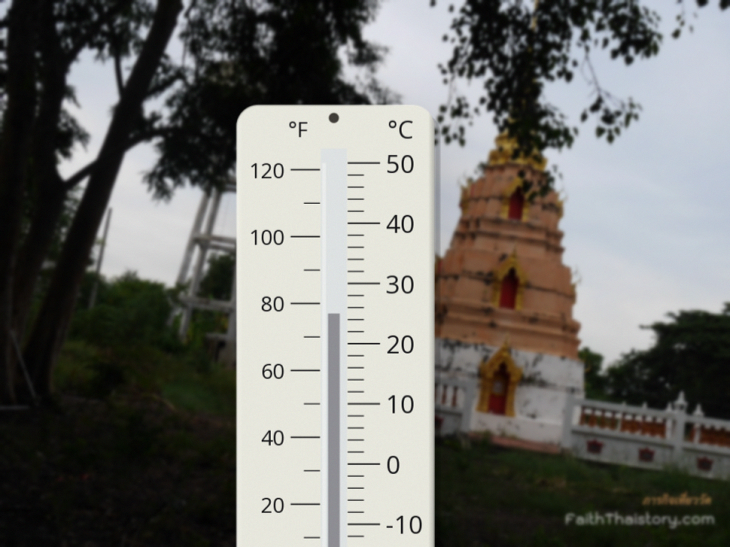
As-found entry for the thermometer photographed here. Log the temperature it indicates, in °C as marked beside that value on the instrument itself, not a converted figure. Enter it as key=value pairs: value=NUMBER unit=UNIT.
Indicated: value=25 unit=°C
